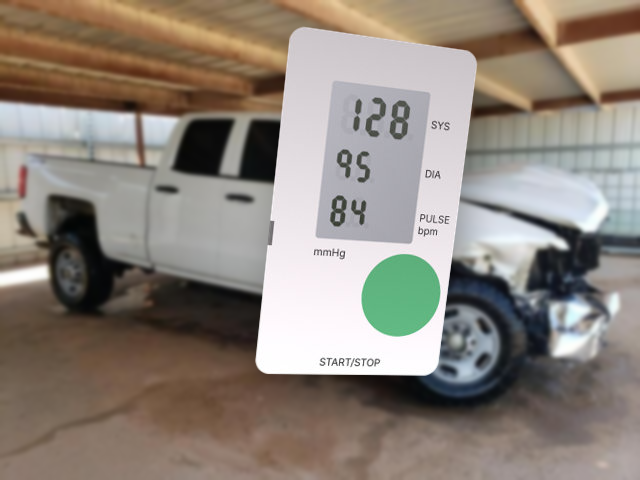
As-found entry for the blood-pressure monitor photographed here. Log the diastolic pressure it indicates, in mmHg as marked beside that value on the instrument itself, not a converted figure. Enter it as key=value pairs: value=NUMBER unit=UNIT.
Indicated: value=95 unit=mmHg
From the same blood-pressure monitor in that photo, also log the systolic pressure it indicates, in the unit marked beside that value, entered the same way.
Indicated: value=128 unit=mmHg
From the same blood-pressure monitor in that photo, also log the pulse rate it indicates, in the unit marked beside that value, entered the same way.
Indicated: value=84 unit=bpm
